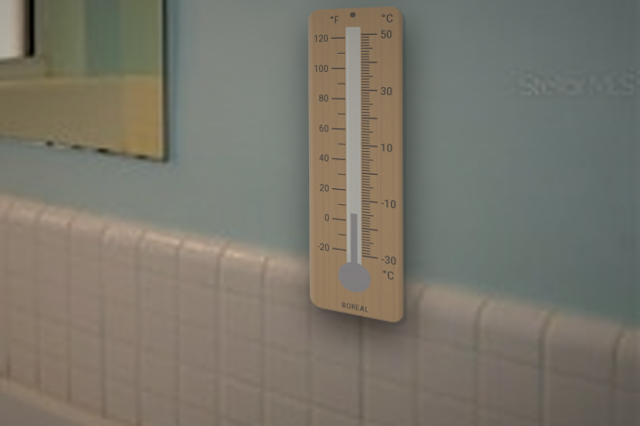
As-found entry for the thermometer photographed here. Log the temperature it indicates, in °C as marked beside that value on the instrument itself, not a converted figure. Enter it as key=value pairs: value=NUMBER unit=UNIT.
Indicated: value=-15 unit=°C
